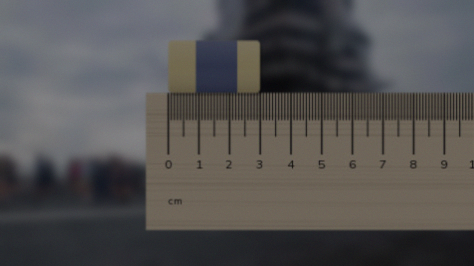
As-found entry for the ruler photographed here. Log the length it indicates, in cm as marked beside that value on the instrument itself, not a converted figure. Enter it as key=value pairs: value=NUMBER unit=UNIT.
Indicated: value=3 unit=cm
